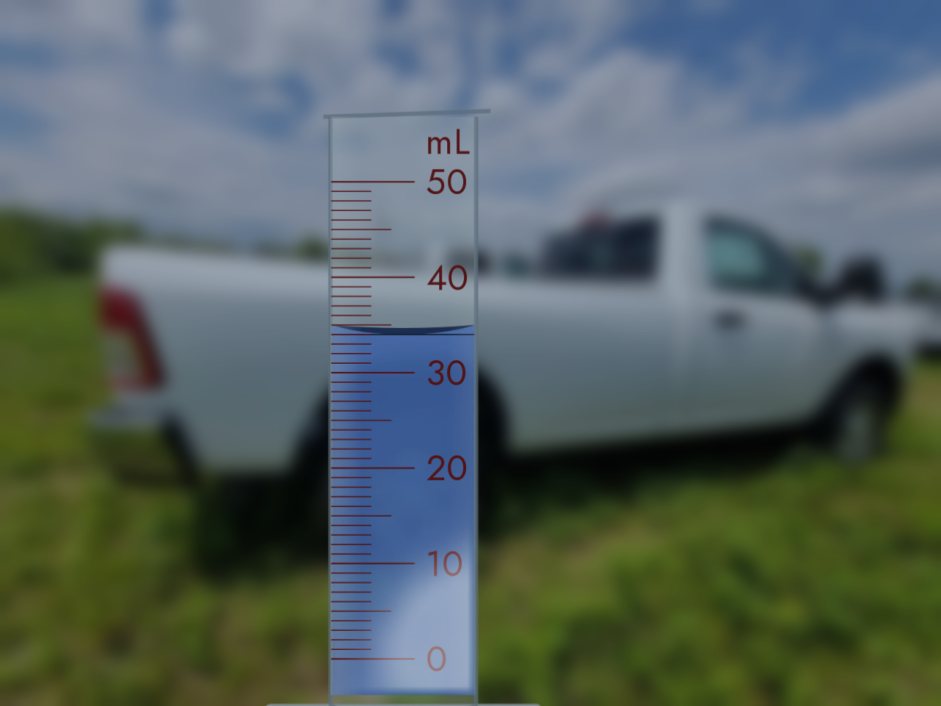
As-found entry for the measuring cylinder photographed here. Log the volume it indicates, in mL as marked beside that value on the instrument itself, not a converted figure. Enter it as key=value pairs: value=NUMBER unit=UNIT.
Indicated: value=34 unit=mL
